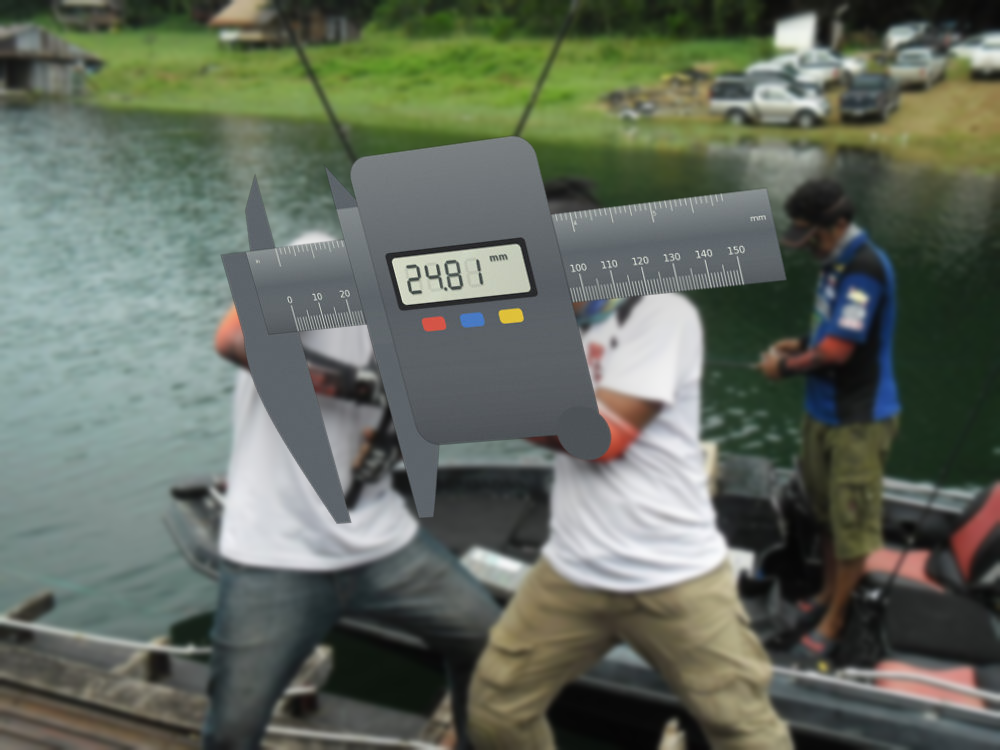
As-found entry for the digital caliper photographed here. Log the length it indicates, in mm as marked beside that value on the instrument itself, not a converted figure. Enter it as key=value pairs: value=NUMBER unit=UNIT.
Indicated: value=24.81 unit=mm
